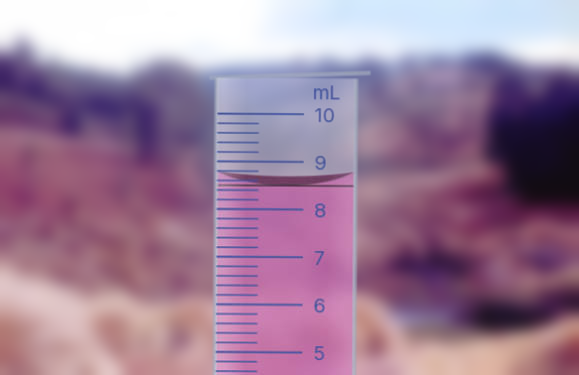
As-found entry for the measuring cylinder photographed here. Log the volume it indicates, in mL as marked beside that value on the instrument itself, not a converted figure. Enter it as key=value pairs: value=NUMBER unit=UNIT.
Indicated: value=8.5 unit=mL
